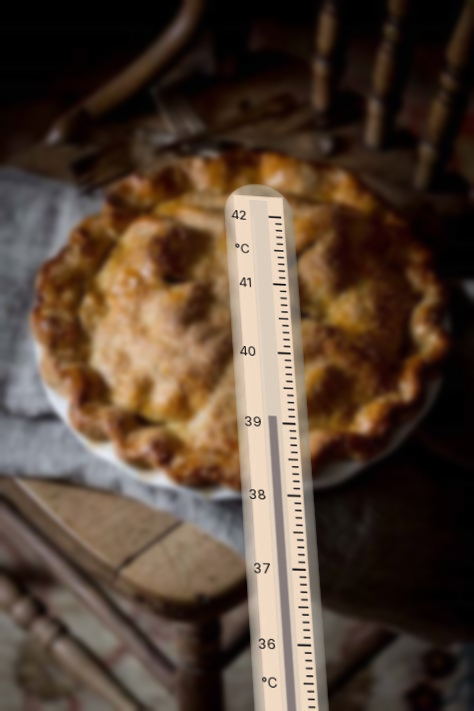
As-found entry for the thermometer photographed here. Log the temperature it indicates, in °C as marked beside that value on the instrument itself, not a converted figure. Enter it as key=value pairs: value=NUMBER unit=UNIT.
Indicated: value=39.1 unit=°C
